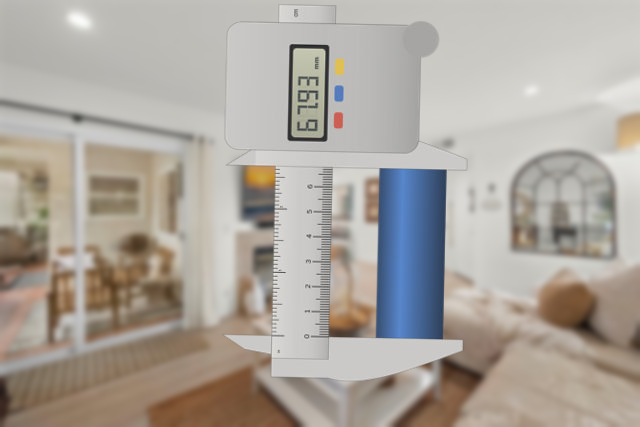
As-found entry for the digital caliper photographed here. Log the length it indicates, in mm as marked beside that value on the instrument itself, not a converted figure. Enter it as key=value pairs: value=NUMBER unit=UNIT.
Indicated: value=67.93 unit=mm
